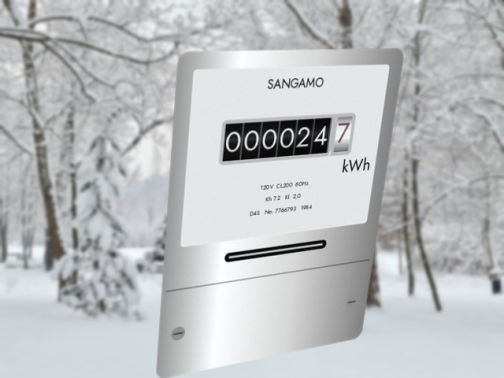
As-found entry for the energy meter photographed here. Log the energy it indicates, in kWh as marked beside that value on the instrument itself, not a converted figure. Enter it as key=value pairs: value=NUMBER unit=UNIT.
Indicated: value=24.7 unit=kWh
